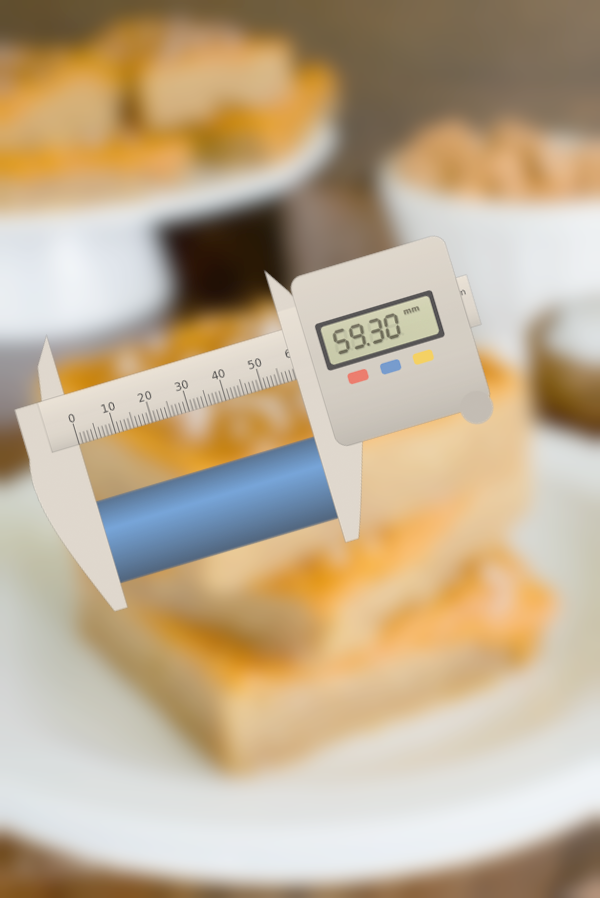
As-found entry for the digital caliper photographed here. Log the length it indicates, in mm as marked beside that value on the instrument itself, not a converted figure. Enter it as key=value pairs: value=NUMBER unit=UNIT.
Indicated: value=59.30 unit=mm
